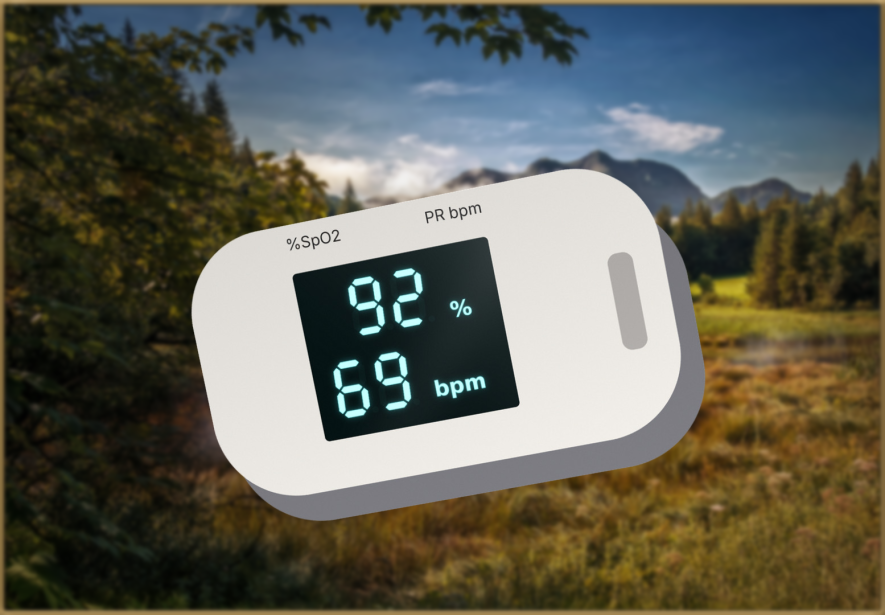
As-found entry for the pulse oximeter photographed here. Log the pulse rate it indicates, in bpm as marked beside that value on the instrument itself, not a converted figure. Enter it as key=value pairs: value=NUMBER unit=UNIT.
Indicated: value=69 unit=bpm
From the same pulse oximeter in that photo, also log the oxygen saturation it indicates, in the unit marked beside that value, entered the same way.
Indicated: value=92 unit=%
